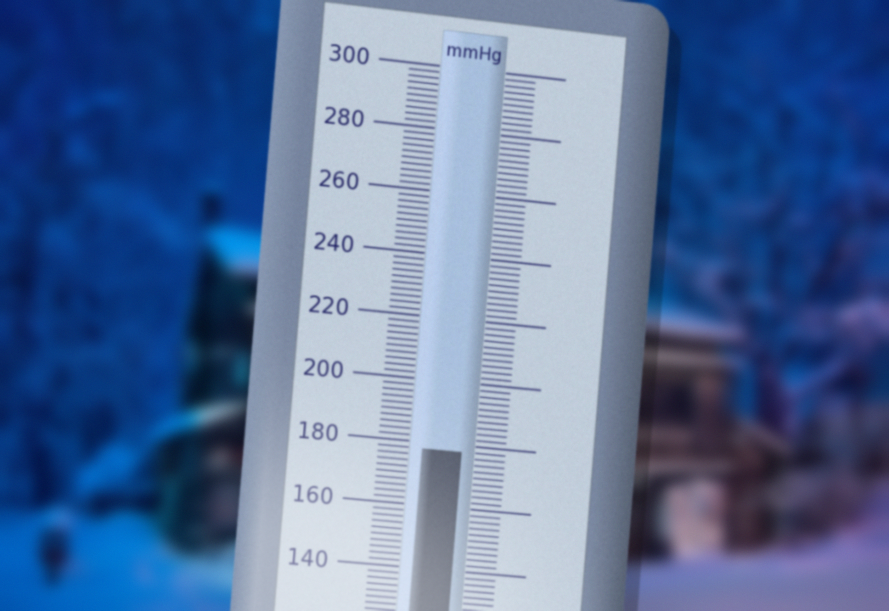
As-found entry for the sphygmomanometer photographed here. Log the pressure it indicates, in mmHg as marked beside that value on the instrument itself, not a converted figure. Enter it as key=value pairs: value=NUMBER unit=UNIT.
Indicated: value=178 unit=mmHg
